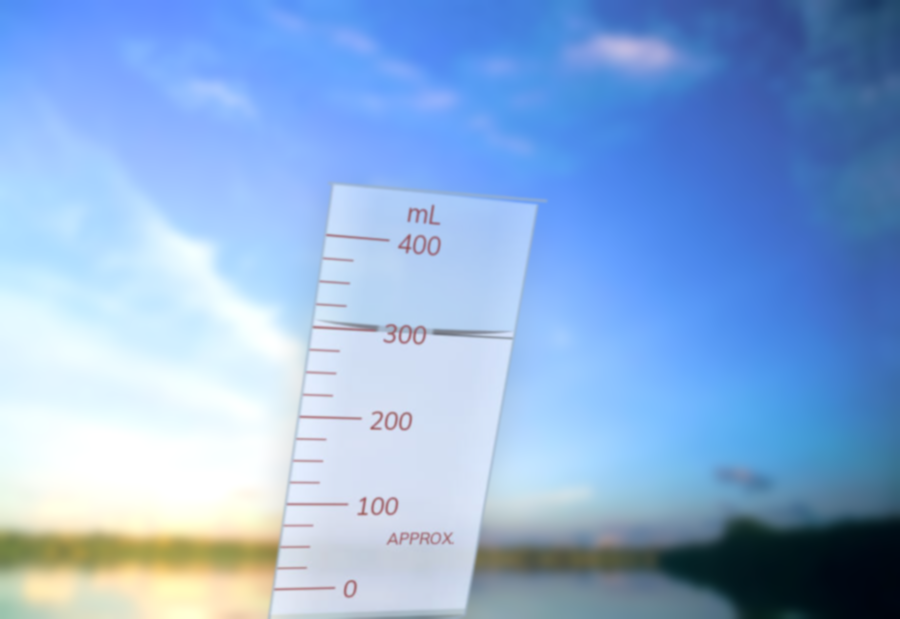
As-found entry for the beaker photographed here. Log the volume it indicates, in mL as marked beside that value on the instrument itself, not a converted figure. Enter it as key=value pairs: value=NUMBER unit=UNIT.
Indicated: value=300 unit=mL
